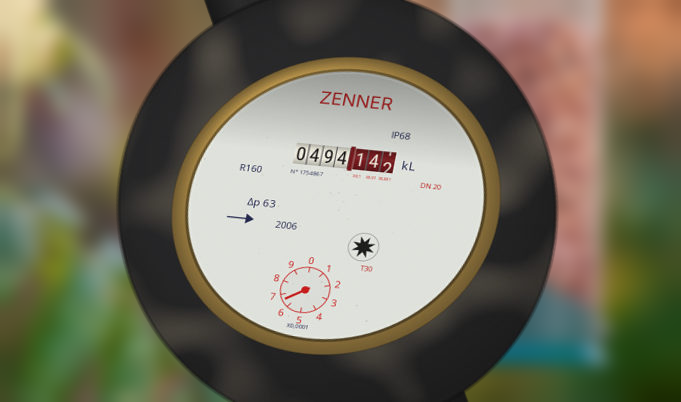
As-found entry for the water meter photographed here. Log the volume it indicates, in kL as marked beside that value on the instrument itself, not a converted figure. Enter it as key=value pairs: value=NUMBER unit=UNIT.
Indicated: value=494.1416 unit=kL
